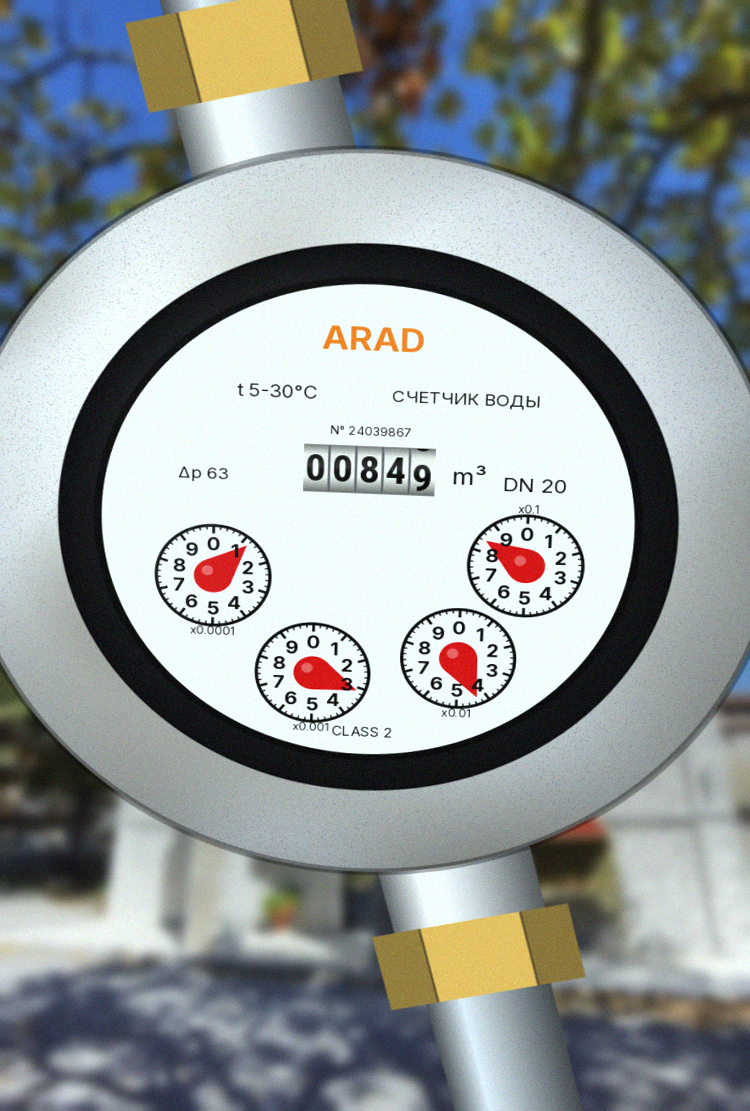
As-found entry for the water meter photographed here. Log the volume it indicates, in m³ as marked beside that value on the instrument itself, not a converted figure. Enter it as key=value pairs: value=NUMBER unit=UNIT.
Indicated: value=848.8431 unit=m³
